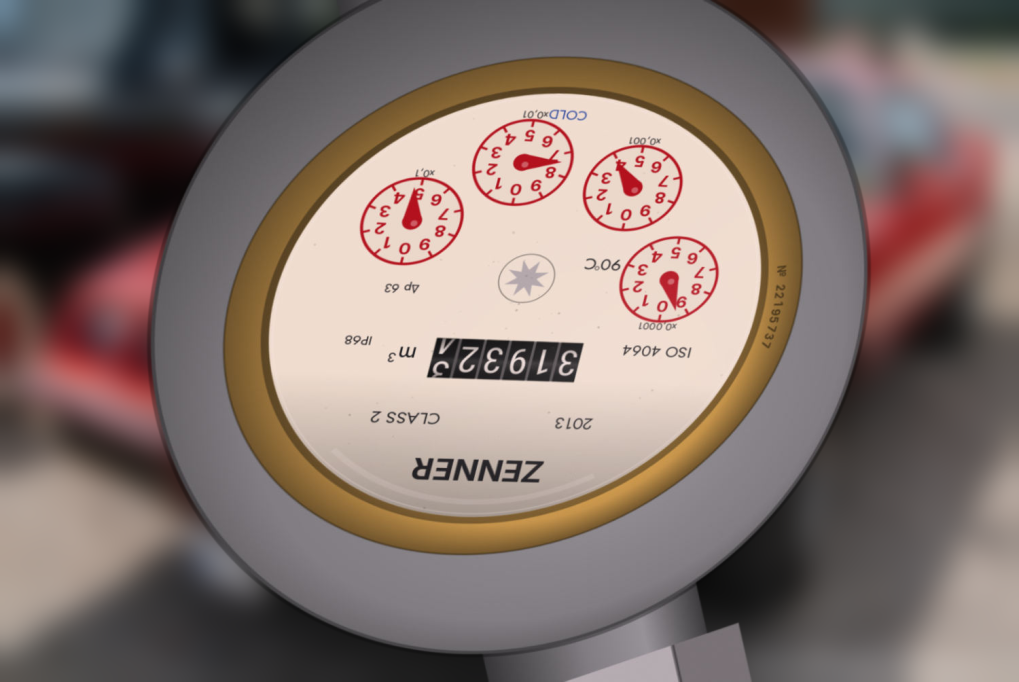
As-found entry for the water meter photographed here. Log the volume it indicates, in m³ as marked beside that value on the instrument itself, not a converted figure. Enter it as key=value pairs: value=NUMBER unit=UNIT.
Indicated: value=319323.4739 unit=m³
